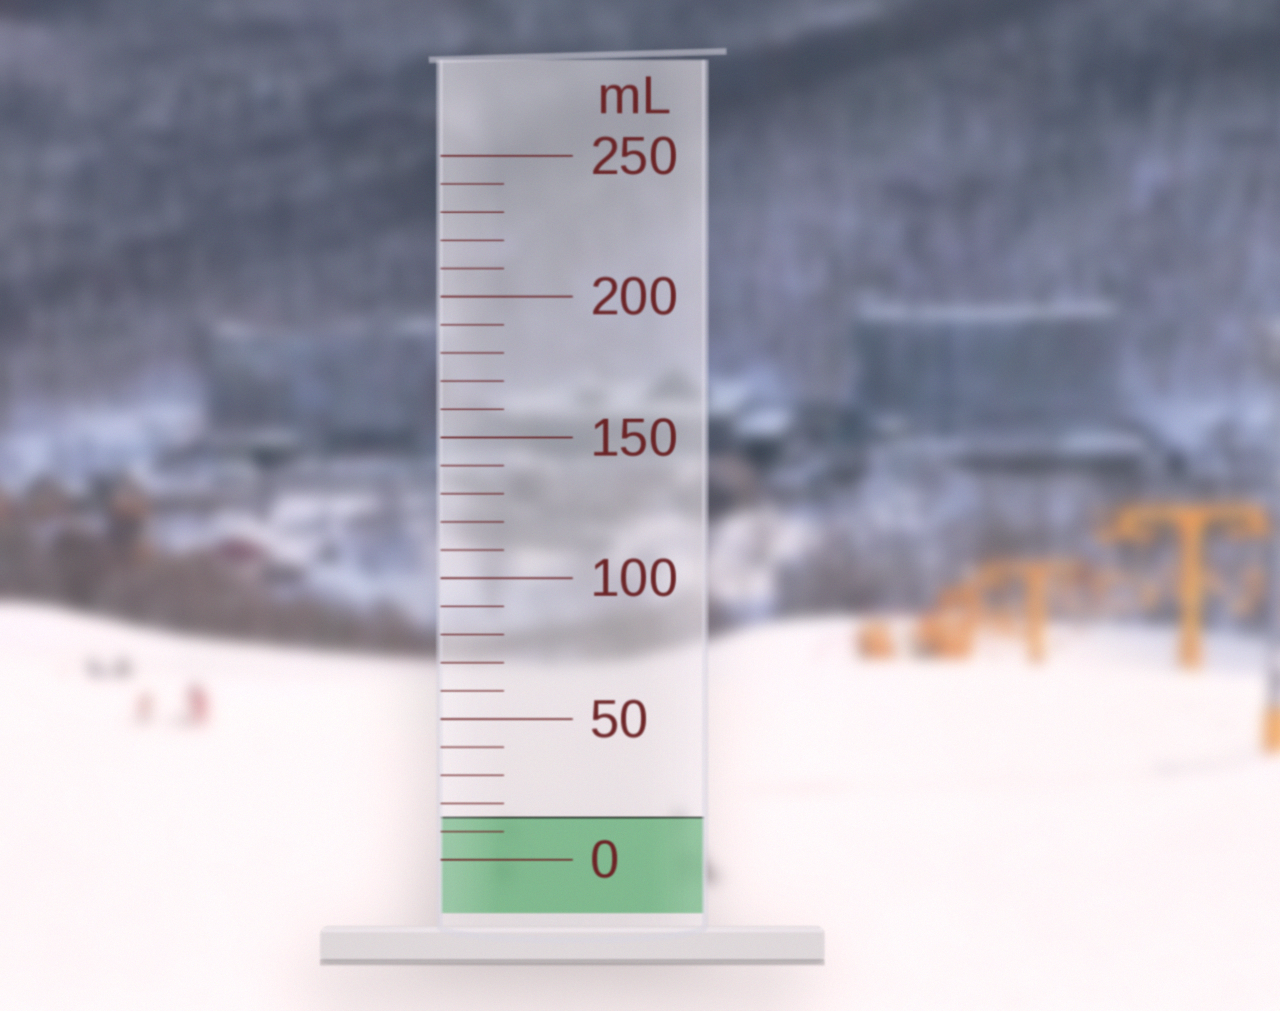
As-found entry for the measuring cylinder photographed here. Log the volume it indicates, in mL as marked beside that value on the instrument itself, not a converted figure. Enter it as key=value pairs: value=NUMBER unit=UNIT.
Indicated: value=15 unit=mL
